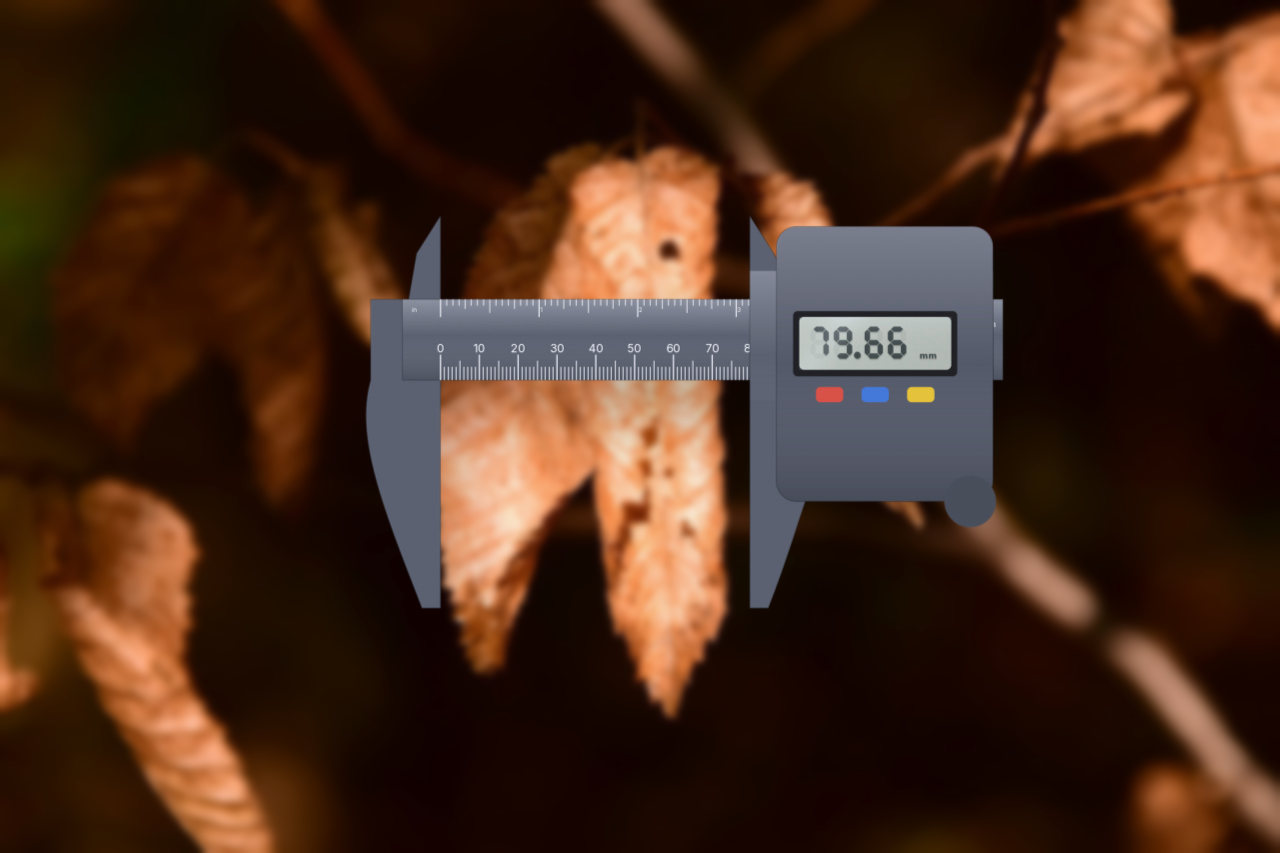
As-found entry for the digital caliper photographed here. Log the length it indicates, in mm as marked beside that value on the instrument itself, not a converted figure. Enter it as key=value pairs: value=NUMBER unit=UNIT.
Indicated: value=79.66 unit=mm
